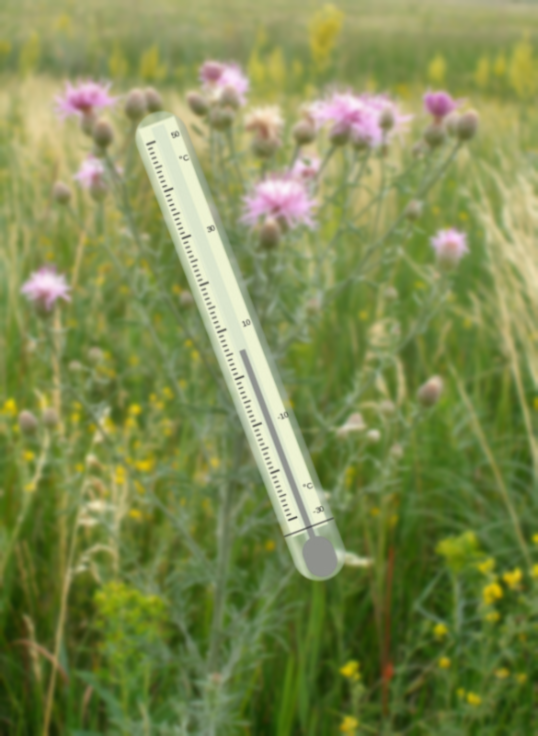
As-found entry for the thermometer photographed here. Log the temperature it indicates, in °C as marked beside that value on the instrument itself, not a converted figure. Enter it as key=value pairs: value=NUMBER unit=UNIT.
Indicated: value=5 unit=°C
